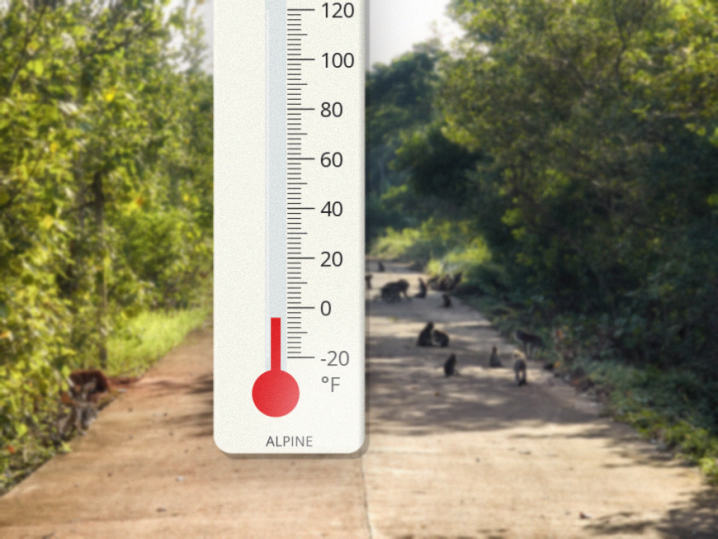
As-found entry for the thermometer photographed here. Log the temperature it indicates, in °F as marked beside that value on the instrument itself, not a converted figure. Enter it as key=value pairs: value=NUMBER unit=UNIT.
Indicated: value=-4 unit=°F
